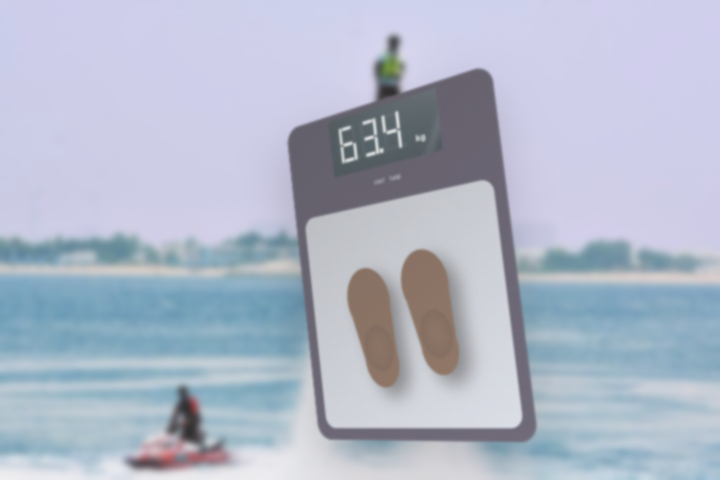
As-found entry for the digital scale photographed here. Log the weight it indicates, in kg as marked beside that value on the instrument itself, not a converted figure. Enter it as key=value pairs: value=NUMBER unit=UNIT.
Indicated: value=63.4 unit=kg
